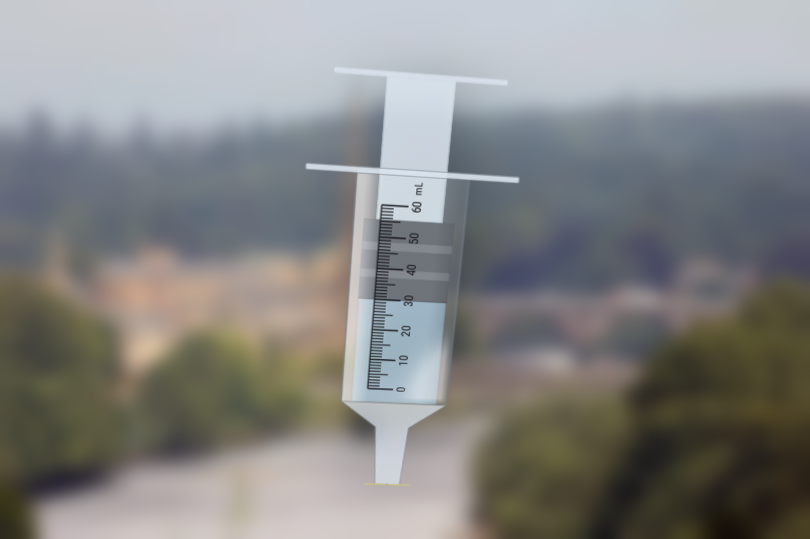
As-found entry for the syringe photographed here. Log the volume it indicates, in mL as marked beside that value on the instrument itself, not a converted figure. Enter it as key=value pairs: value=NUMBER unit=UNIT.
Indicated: value=30 unit=mL
